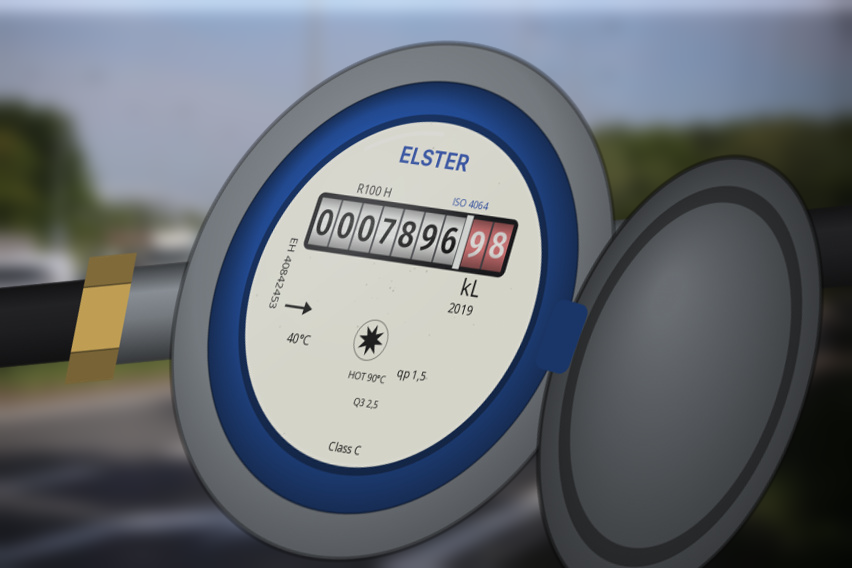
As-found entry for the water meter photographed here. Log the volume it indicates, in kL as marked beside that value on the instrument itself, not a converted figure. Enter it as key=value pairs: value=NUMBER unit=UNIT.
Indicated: value=7896.98 unit=kL
